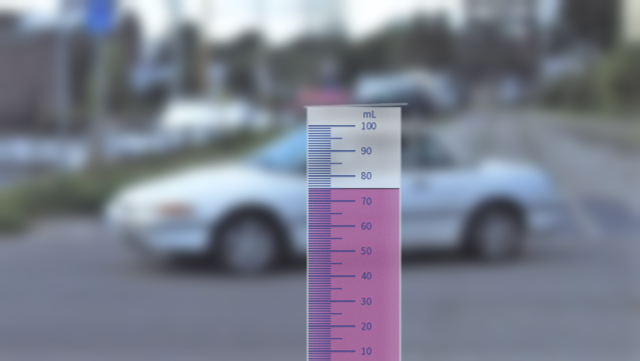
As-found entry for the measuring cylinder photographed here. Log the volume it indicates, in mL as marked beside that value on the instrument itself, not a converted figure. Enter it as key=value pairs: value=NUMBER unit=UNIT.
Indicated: value=75 unit=mL
